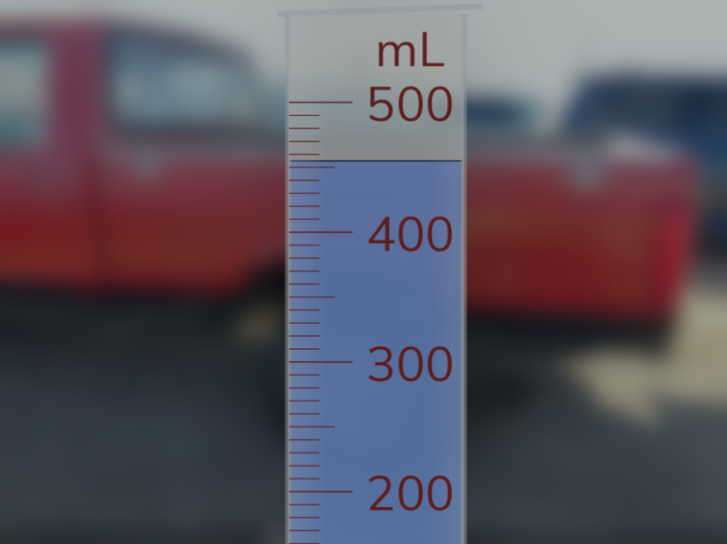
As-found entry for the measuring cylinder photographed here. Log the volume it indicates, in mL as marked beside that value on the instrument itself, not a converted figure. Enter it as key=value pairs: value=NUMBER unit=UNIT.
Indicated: value=455 unit=mL
